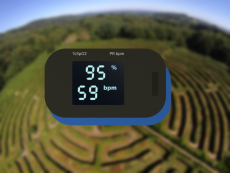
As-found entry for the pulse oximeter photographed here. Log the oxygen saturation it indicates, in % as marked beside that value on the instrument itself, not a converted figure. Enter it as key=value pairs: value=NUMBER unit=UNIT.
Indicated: value=95 unit=%
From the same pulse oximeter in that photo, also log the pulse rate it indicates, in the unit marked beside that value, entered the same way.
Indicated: value=59 unit=bpm
